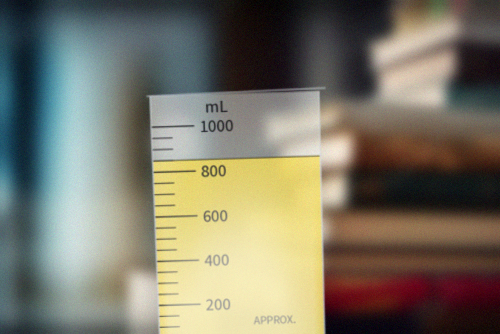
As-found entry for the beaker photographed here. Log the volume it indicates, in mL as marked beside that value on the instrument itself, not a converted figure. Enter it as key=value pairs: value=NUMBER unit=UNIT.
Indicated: value=850 unit=mL
